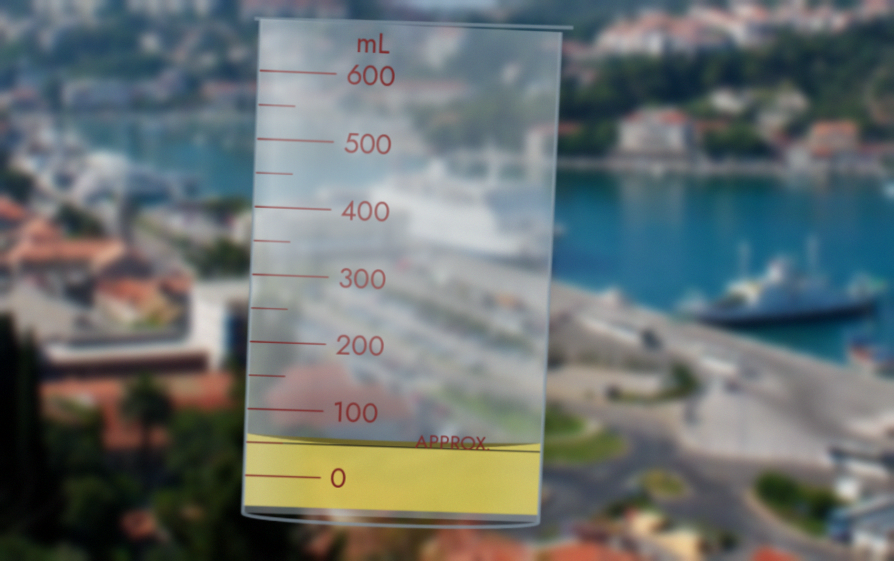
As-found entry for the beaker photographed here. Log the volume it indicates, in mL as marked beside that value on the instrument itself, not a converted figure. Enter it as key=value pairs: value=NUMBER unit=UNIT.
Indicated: value=50 unit=mL
